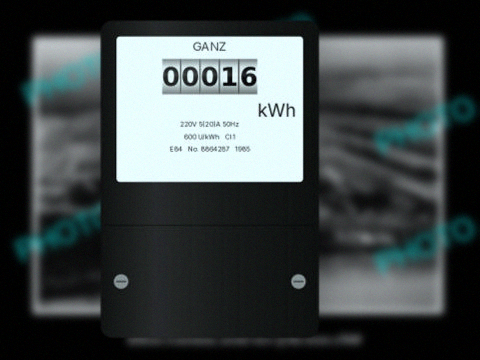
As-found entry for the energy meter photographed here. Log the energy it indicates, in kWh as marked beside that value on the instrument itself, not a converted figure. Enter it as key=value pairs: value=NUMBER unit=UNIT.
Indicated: value=16 unit=kWh
